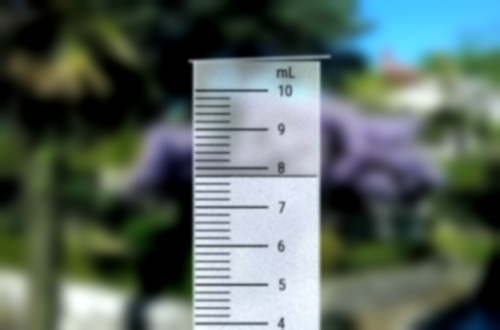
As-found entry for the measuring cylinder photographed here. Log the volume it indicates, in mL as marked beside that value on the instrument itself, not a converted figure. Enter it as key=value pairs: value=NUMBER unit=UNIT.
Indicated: value=7.8 unit=mL
